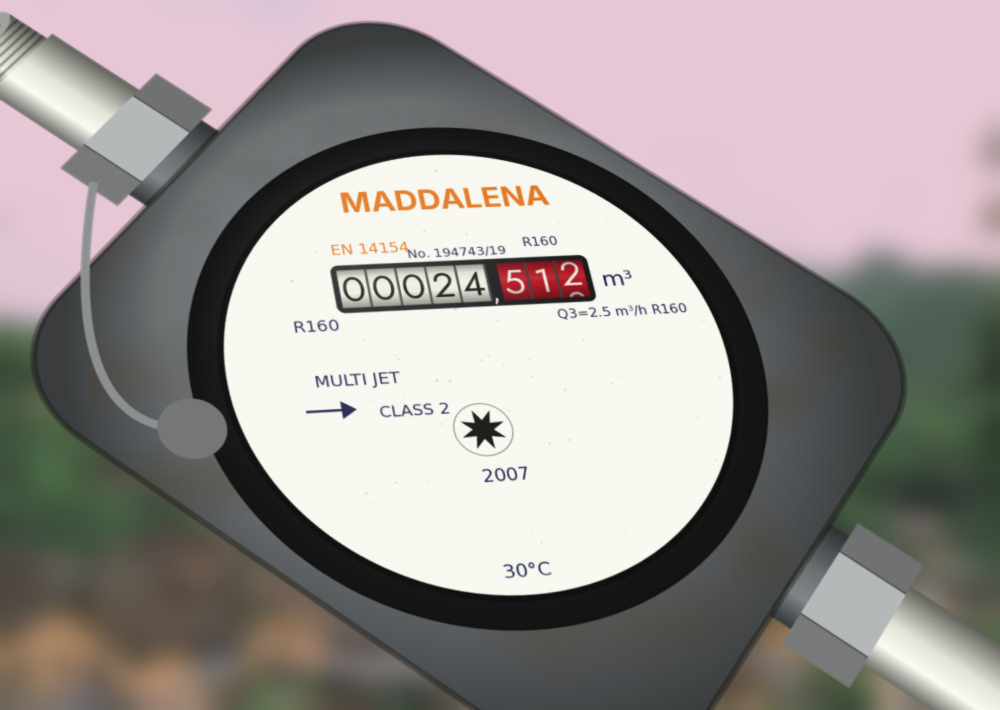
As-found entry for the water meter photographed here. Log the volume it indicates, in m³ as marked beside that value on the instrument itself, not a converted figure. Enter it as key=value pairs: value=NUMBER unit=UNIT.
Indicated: value=24.512 unit=m³
